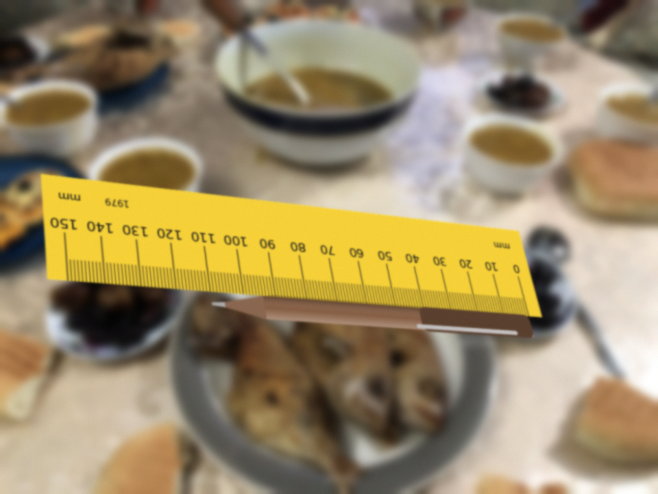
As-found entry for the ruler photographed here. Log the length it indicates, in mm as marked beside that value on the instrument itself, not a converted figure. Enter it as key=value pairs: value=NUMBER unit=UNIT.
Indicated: value=110 unit=mm
